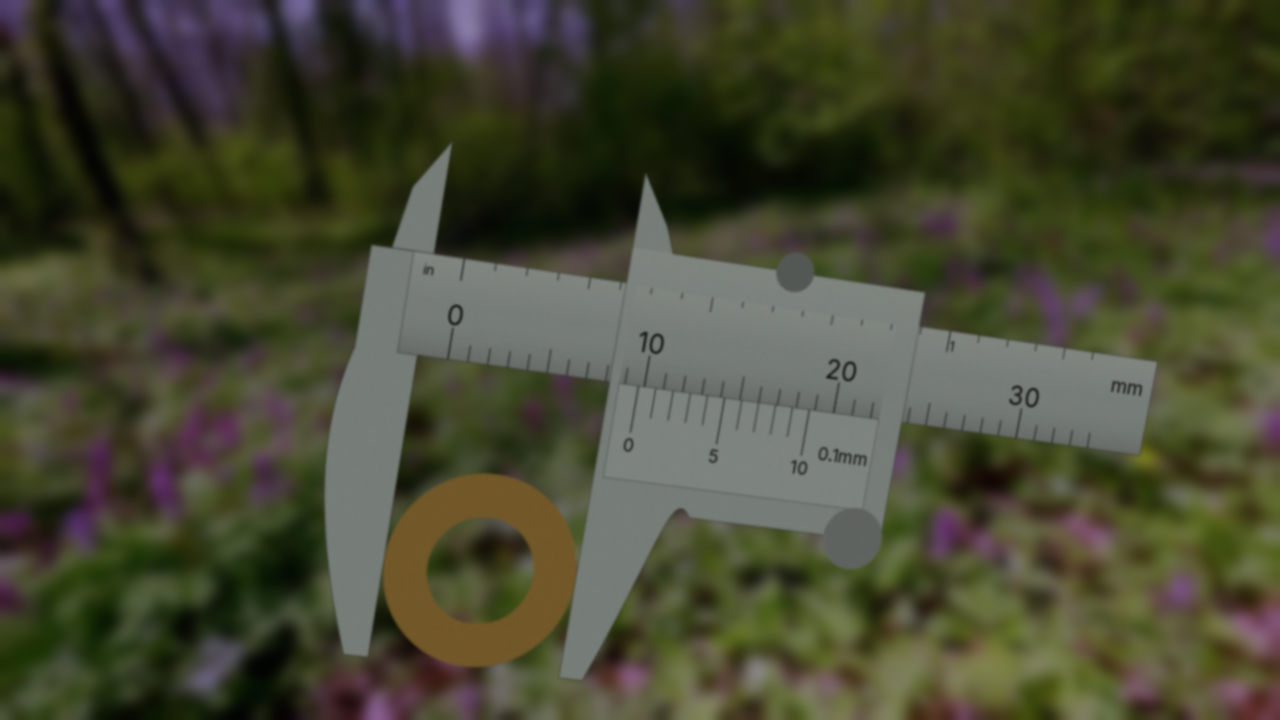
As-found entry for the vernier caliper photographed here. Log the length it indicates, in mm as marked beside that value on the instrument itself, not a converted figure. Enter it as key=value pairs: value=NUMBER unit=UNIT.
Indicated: value=9.7 unit=mm
